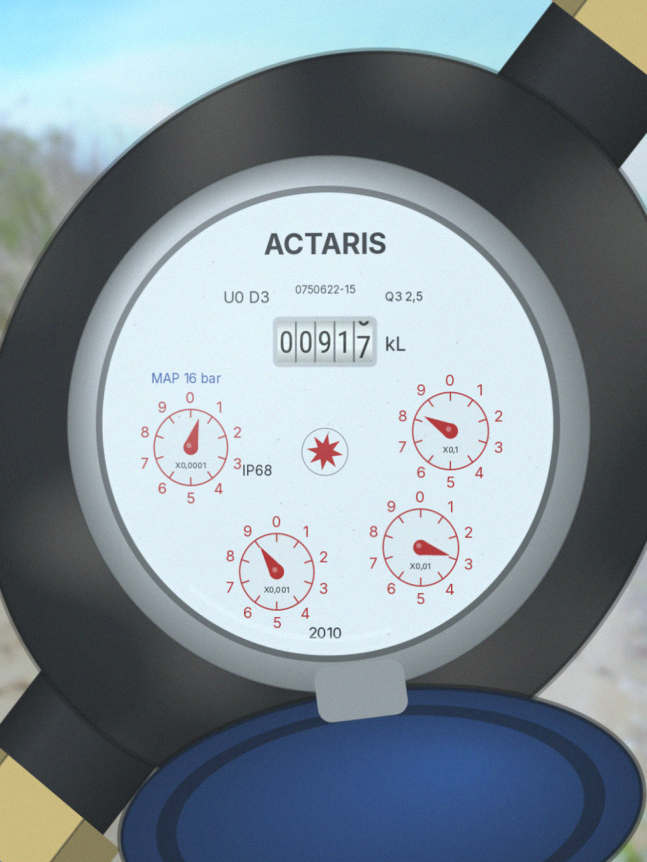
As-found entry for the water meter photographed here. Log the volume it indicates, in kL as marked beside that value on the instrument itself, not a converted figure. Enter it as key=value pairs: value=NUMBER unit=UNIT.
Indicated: value=916.8290 unit=kL
